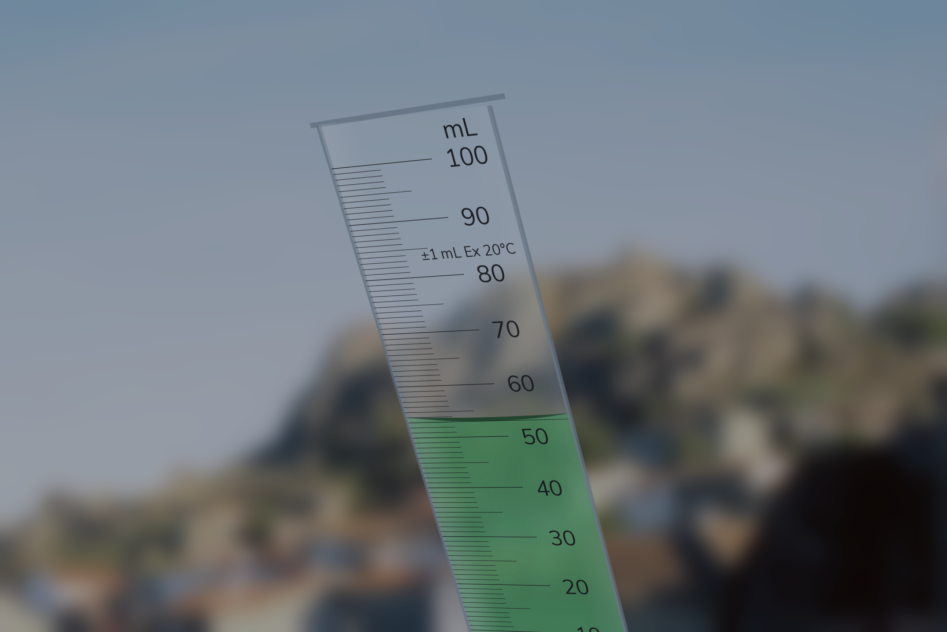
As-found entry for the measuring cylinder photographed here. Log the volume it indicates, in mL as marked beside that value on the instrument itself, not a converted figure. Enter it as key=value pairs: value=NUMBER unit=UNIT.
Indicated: value=53 unit=mL
